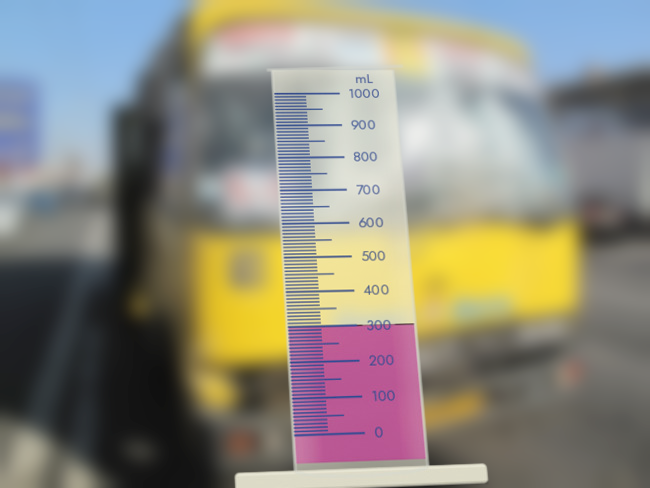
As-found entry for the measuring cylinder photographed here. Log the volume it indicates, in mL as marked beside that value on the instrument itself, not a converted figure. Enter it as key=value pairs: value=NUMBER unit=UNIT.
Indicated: value=300 unit=mL
